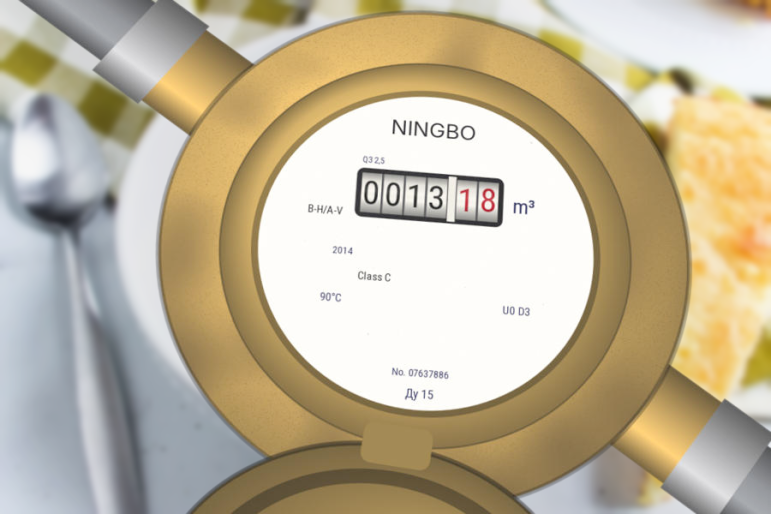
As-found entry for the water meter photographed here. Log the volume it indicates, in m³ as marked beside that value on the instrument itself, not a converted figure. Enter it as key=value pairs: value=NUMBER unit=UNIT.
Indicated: value=13.18 unit=m³
